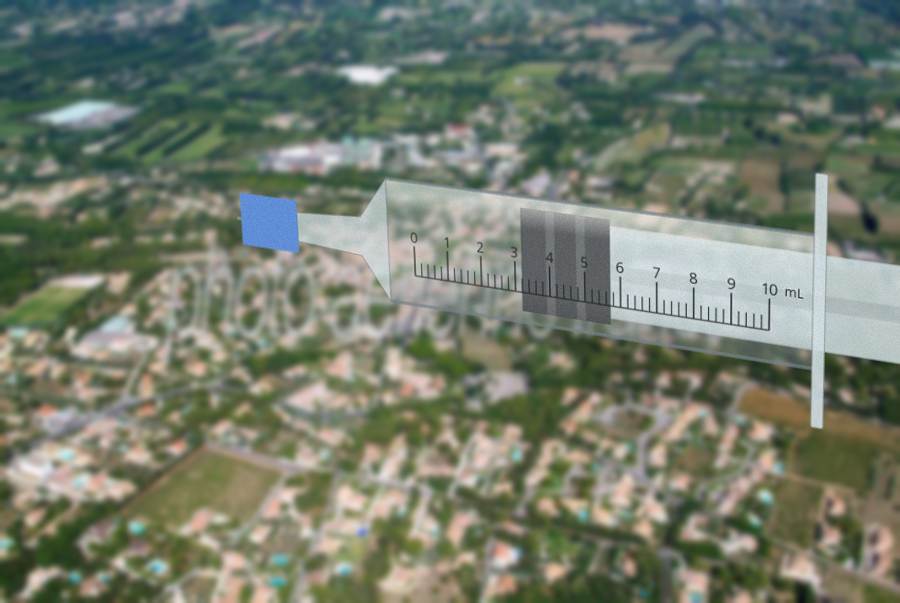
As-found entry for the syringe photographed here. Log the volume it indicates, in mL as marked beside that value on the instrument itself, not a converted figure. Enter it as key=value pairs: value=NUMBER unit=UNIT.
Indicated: value=3.2 unit=mL
